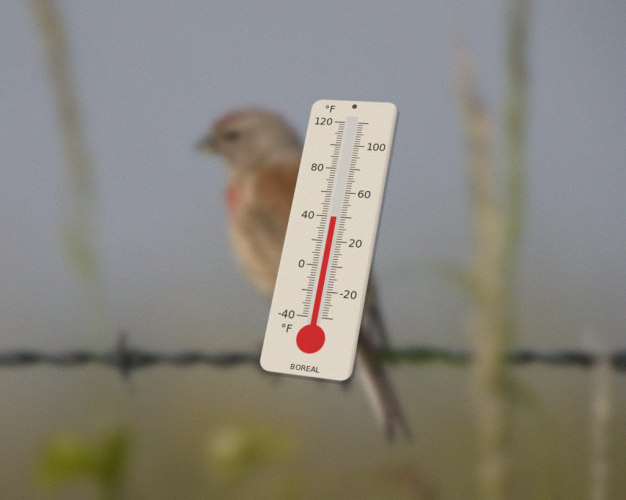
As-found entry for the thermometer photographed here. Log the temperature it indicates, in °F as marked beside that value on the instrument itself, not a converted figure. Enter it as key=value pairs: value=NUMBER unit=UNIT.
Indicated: value=40 unit=°F
